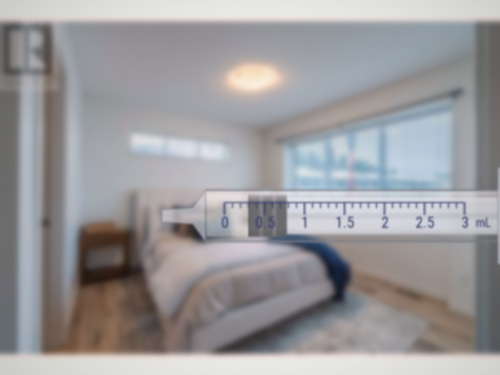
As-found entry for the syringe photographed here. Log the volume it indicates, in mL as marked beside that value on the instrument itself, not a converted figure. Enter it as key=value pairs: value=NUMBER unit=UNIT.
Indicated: value=0.3 unit=mL
